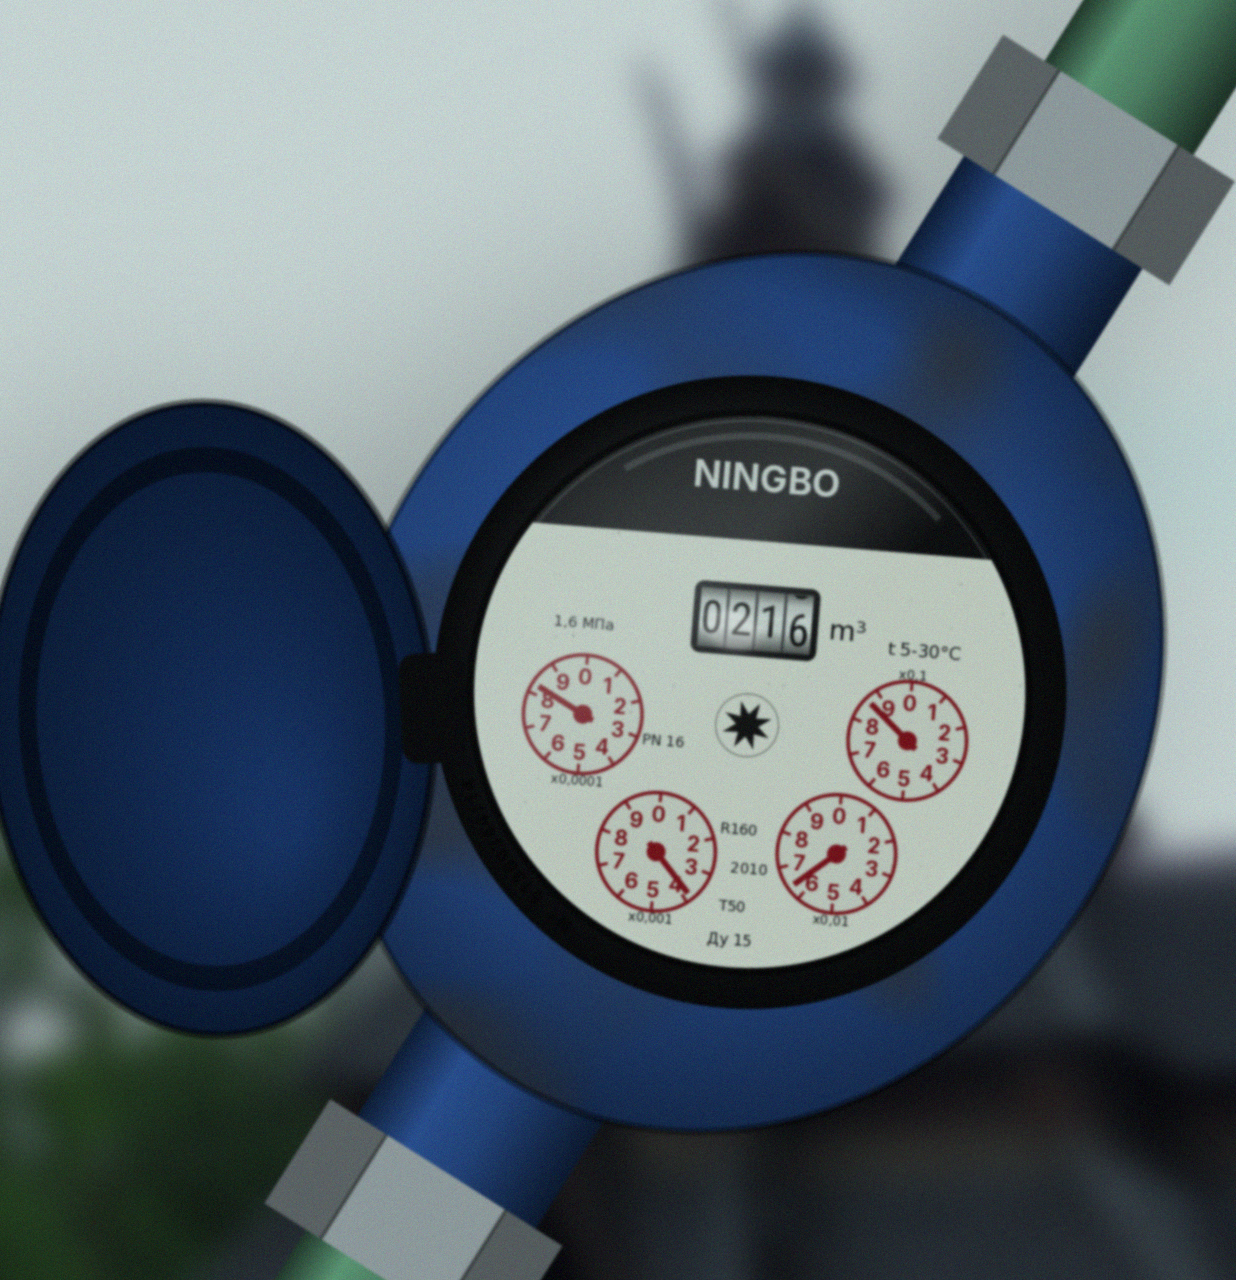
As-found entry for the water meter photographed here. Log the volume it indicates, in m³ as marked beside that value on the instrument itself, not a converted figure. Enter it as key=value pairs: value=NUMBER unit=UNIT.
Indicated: value=215.8638 unit=m³
